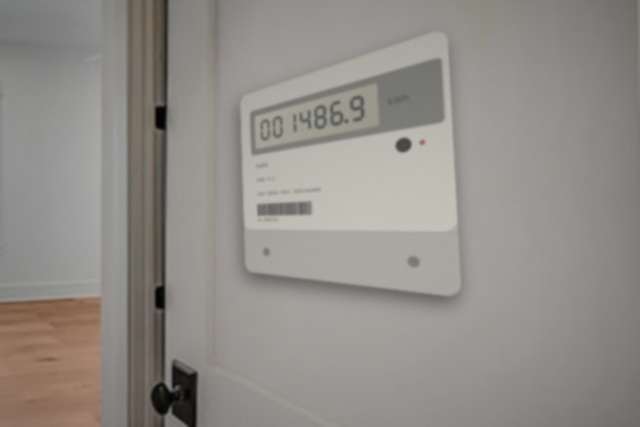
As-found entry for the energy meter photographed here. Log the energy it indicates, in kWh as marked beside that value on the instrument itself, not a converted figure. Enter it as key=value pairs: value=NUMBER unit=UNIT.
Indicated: value=1486.9 unit=kWh
